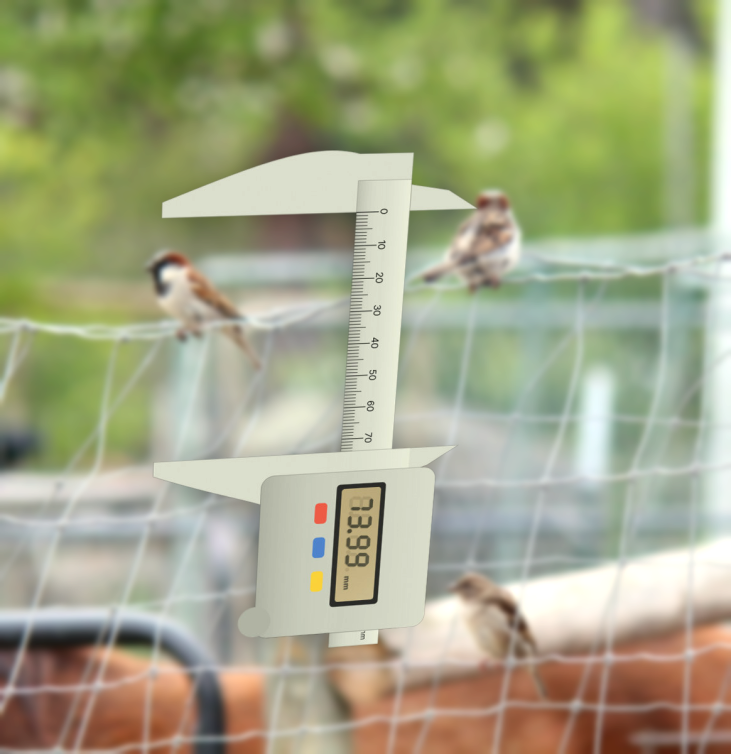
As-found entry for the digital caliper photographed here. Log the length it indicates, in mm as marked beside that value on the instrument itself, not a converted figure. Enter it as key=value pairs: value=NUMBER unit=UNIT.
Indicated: value=73.99 unit=mm
